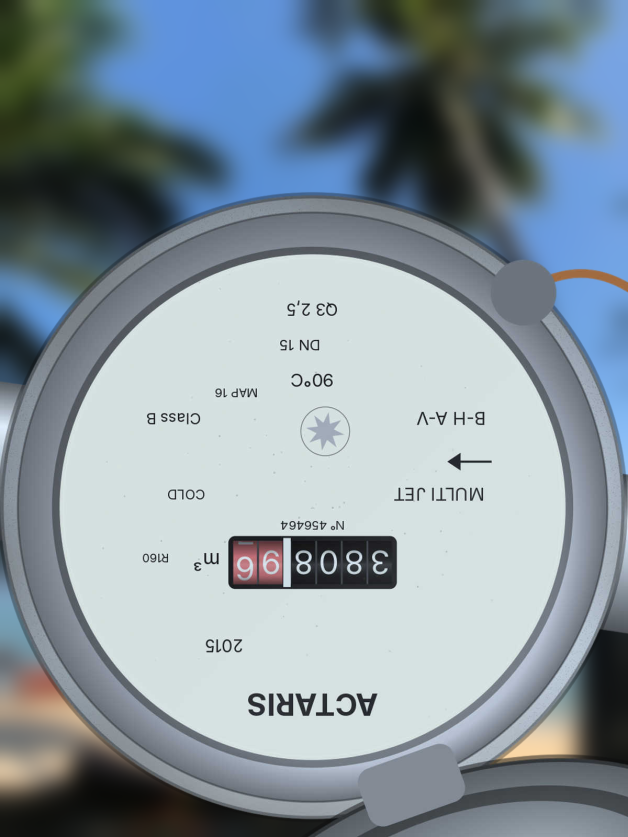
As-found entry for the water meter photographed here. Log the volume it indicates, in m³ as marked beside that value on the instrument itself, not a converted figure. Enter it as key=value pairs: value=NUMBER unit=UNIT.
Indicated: value=3808.96 unit=m³
